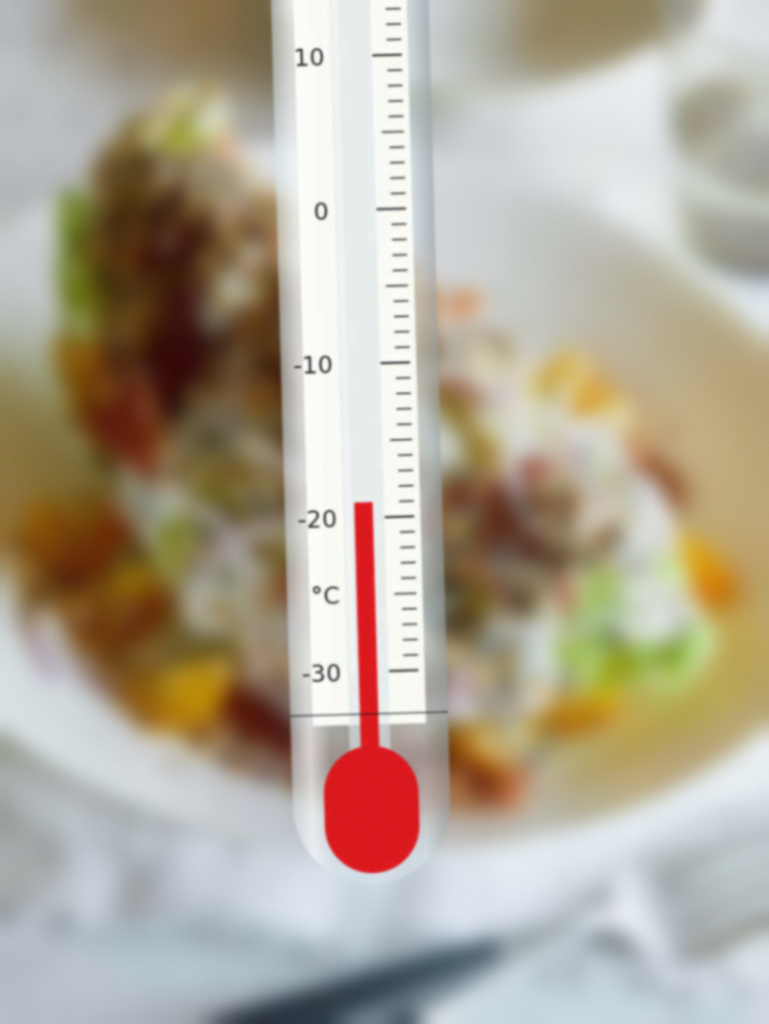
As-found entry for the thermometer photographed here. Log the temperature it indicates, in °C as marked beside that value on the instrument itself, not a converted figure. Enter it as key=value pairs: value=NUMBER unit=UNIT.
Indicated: value=-19 unit=°C
